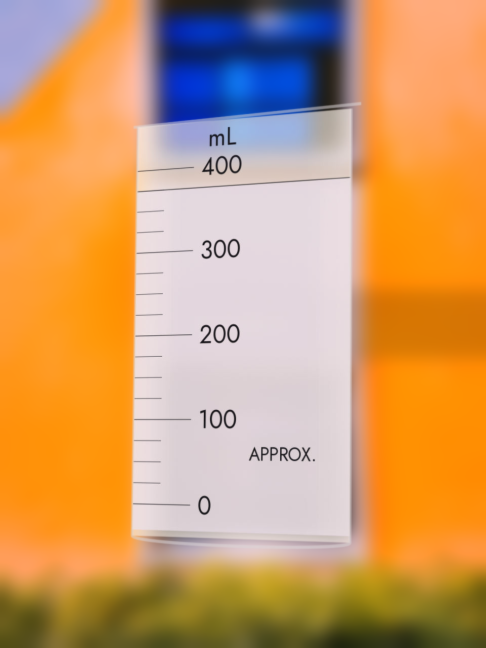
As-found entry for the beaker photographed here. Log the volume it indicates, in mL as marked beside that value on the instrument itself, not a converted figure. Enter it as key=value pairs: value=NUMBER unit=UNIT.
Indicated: value=375 unit=mL
